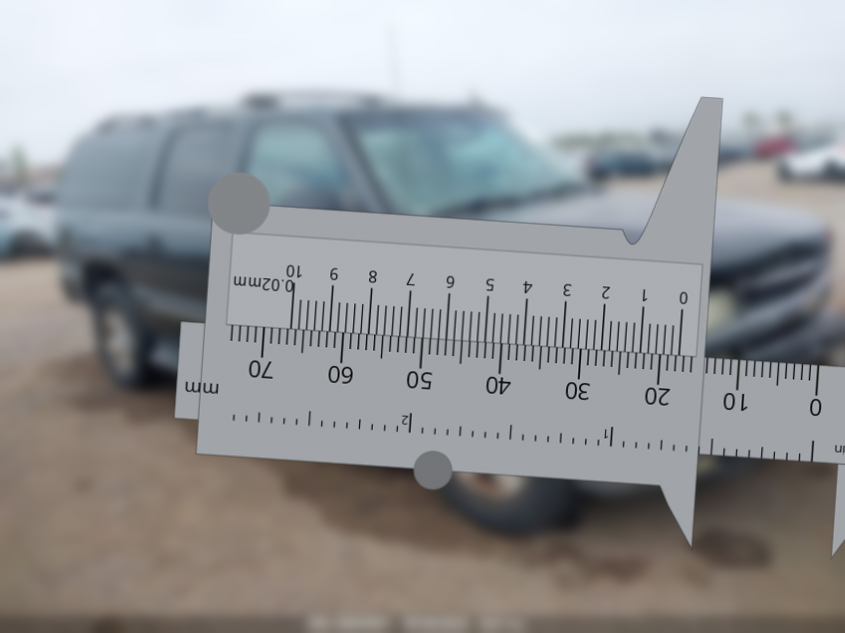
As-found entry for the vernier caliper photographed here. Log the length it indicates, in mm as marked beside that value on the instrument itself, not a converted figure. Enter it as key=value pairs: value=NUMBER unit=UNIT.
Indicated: value=17.6 unit=mm
